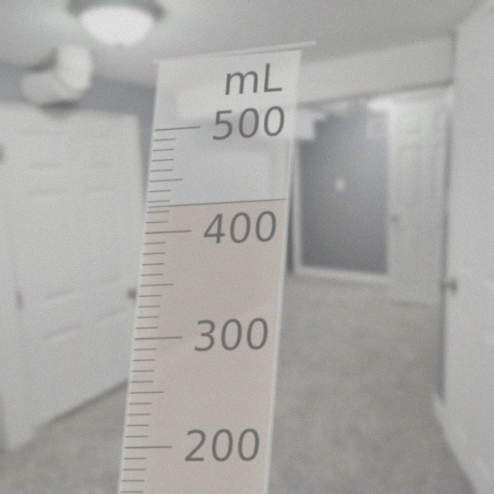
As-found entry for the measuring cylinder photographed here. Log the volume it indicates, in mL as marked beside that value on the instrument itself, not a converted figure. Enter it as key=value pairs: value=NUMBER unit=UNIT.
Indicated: value=425 unit=mL
